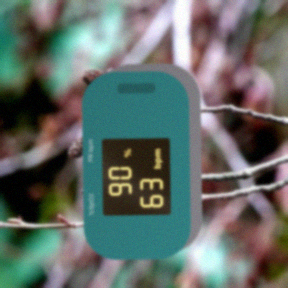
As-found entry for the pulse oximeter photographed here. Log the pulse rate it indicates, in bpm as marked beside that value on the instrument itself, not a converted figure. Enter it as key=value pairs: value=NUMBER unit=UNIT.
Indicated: value=63 unit=bpm
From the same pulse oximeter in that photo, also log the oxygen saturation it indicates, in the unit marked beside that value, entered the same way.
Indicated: value=90 unit=%
